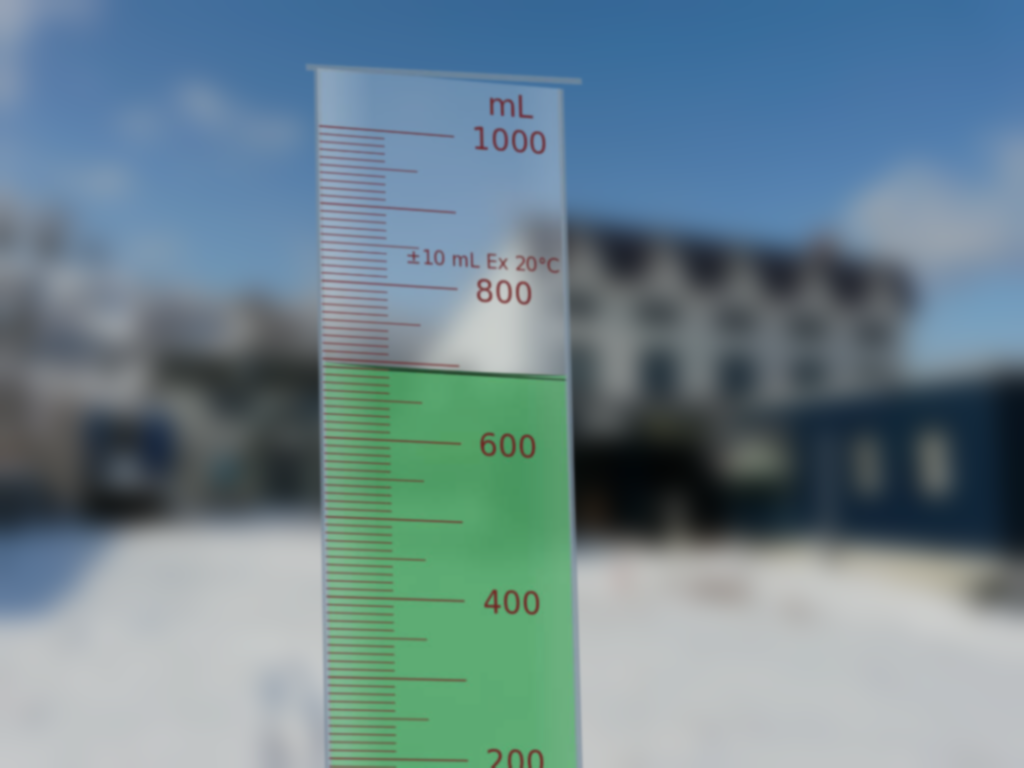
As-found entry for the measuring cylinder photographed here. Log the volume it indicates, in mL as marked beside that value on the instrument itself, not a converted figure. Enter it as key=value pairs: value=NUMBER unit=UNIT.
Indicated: value=690 unit=mL
